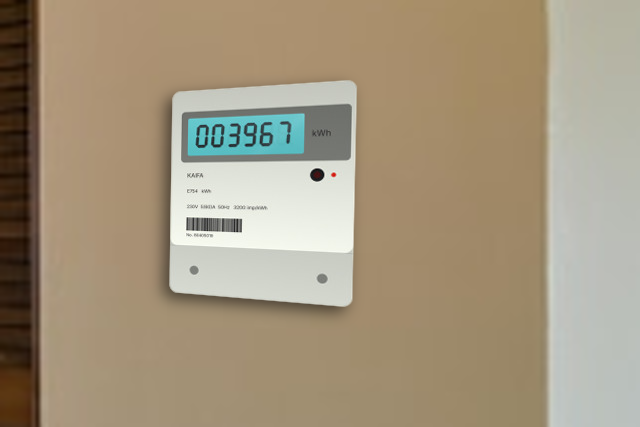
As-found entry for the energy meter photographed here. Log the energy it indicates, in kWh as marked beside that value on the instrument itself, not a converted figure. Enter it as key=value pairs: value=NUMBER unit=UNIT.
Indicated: value=3967 unit=kWh
